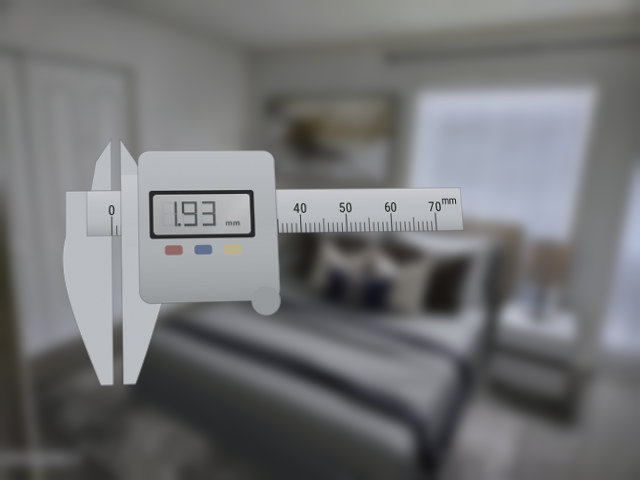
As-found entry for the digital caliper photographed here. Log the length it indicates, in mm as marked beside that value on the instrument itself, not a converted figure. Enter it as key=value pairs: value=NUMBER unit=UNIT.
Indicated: value=1.93 unit=mm
